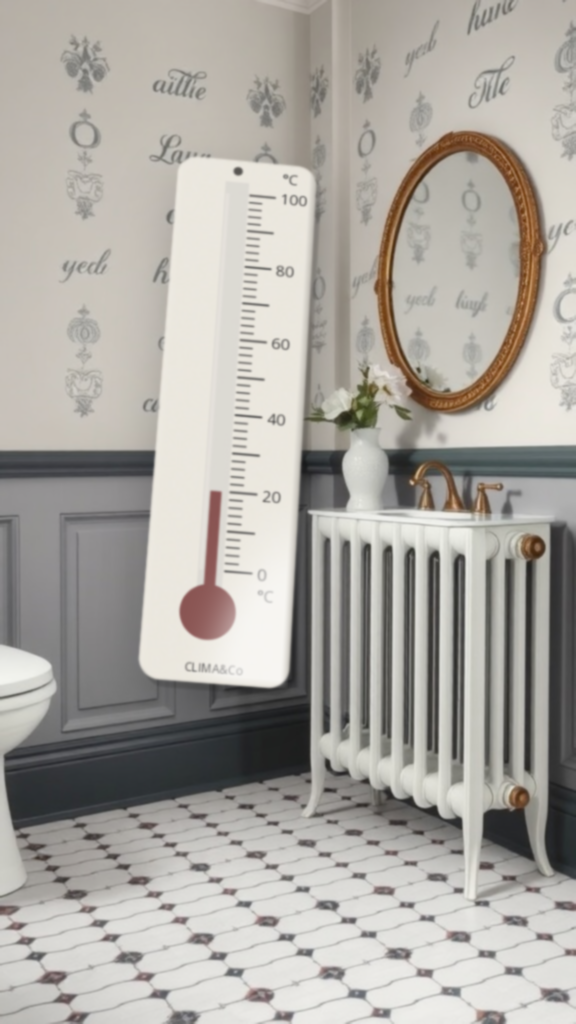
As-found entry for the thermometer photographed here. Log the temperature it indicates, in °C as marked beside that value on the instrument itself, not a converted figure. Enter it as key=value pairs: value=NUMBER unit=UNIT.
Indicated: value=20 unit=°C
